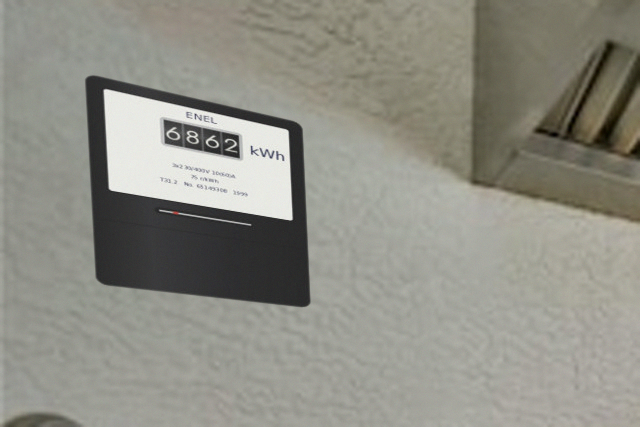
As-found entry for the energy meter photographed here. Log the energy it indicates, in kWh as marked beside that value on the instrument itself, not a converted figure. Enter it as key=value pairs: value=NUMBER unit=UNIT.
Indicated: value=6862 unit=kWh
